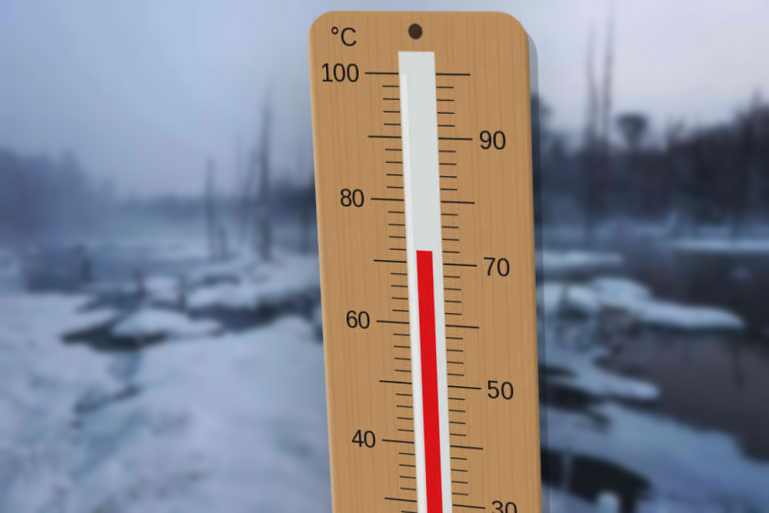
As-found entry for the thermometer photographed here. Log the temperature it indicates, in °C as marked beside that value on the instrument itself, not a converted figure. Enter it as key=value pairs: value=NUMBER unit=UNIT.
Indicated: value=72 unit=°C
